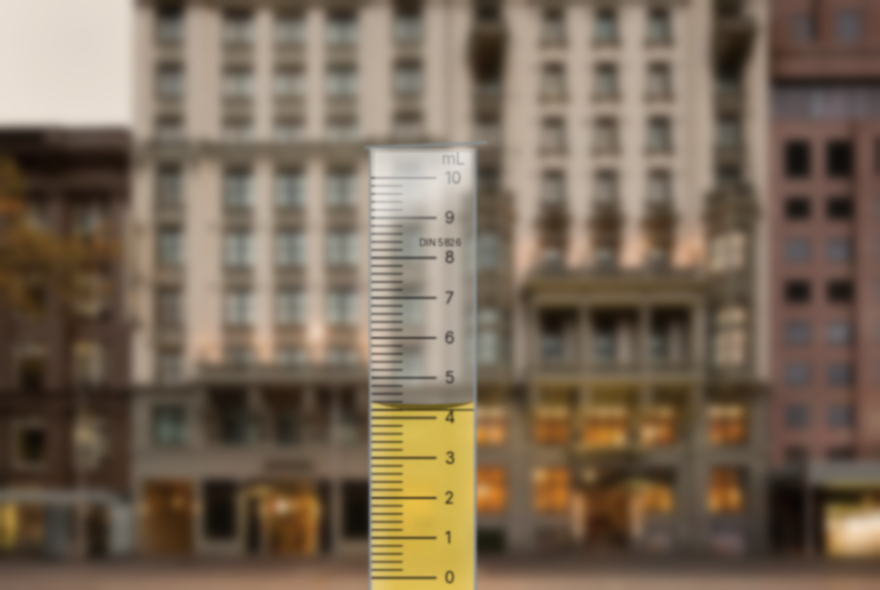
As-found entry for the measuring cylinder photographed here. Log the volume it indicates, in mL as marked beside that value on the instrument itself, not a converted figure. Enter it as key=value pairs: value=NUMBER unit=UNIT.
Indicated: value=4.2 unit=mL
